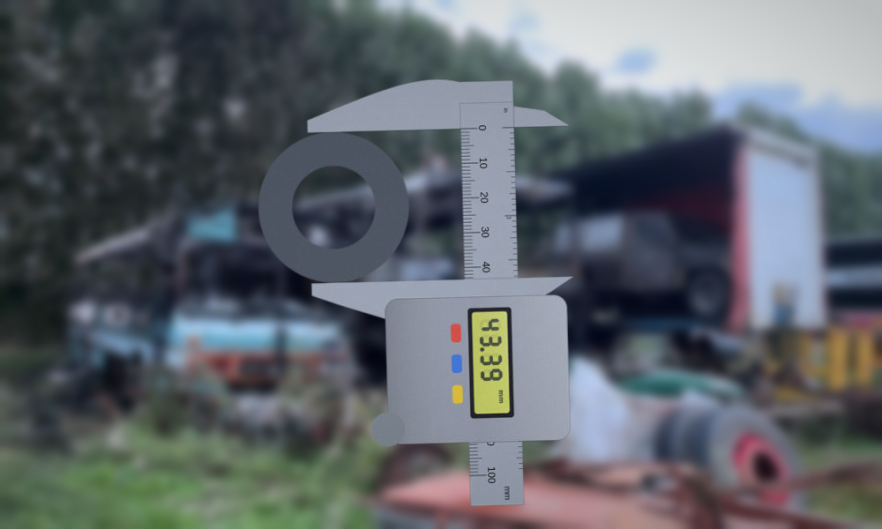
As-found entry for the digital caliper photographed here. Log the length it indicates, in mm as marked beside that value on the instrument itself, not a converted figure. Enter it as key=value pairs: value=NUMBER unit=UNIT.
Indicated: value=43.39 unit=mm
